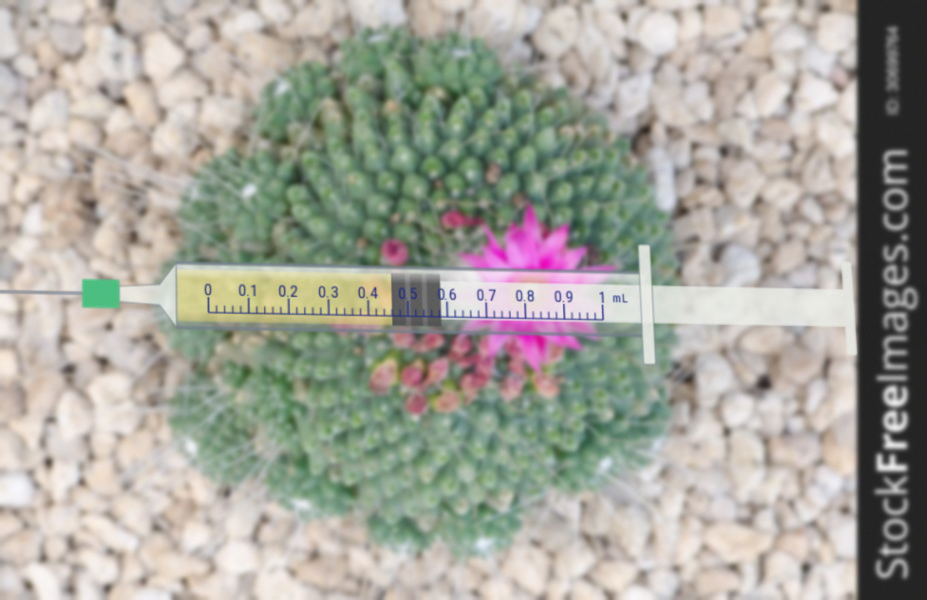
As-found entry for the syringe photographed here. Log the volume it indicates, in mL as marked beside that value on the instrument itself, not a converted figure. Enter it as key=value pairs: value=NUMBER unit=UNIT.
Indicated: value=0.46 unit=mL
